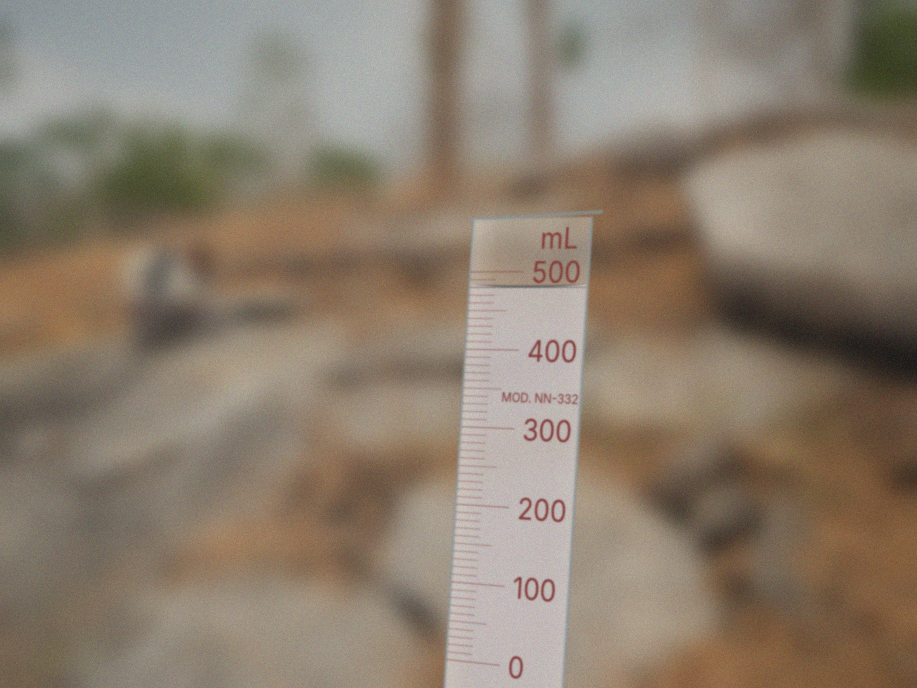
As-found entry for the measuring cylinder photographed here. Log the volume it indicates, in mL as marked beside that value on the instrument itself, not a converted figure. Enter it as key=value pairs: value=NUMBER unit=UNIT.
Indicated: value=480 unit=mL
